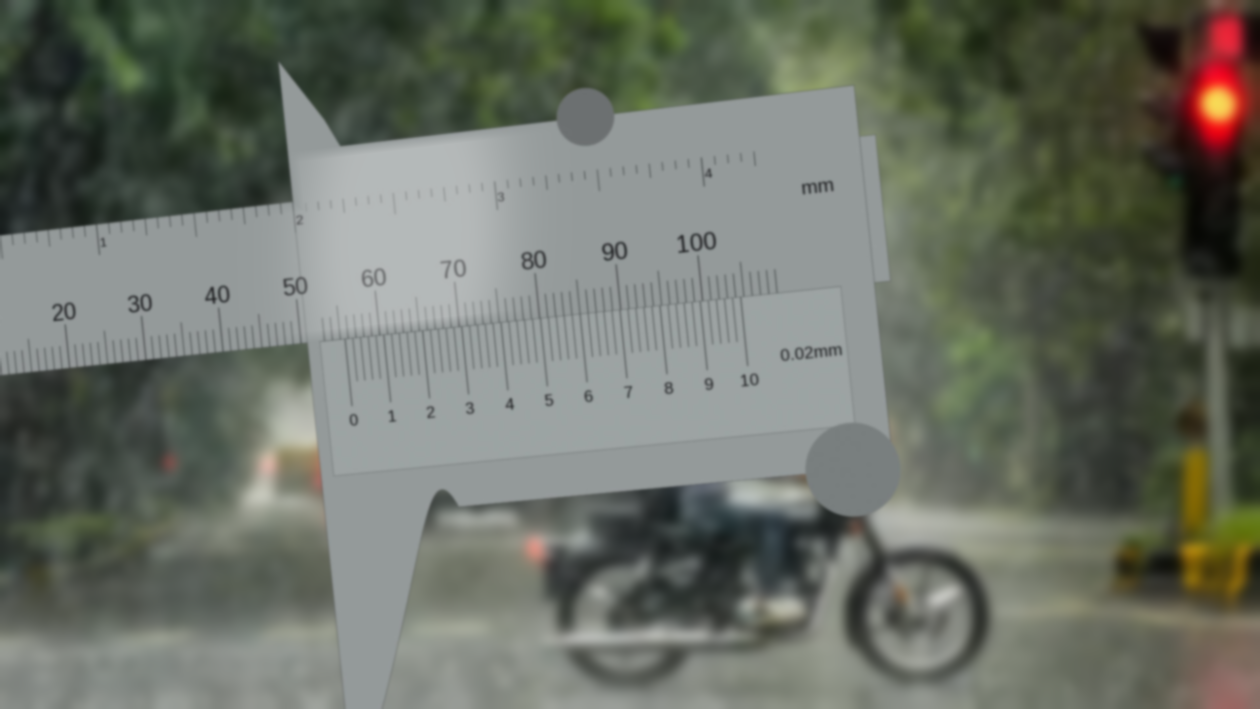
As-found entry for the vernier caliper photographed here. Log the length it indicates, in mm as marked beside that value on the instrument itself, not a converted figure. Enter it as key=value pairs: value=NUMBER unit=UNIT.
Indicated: value=55.6 unit=mm
